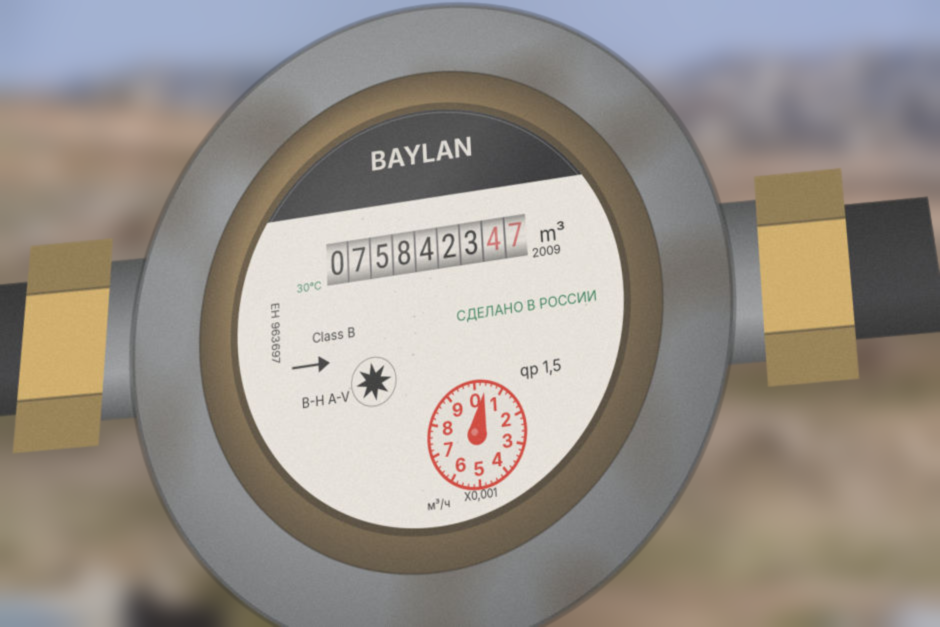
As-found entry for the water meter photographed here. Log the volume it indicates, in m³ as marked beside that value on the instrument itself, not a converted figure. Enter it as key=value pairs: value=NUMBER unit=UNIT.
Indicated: value=758423.470 unit=m³
